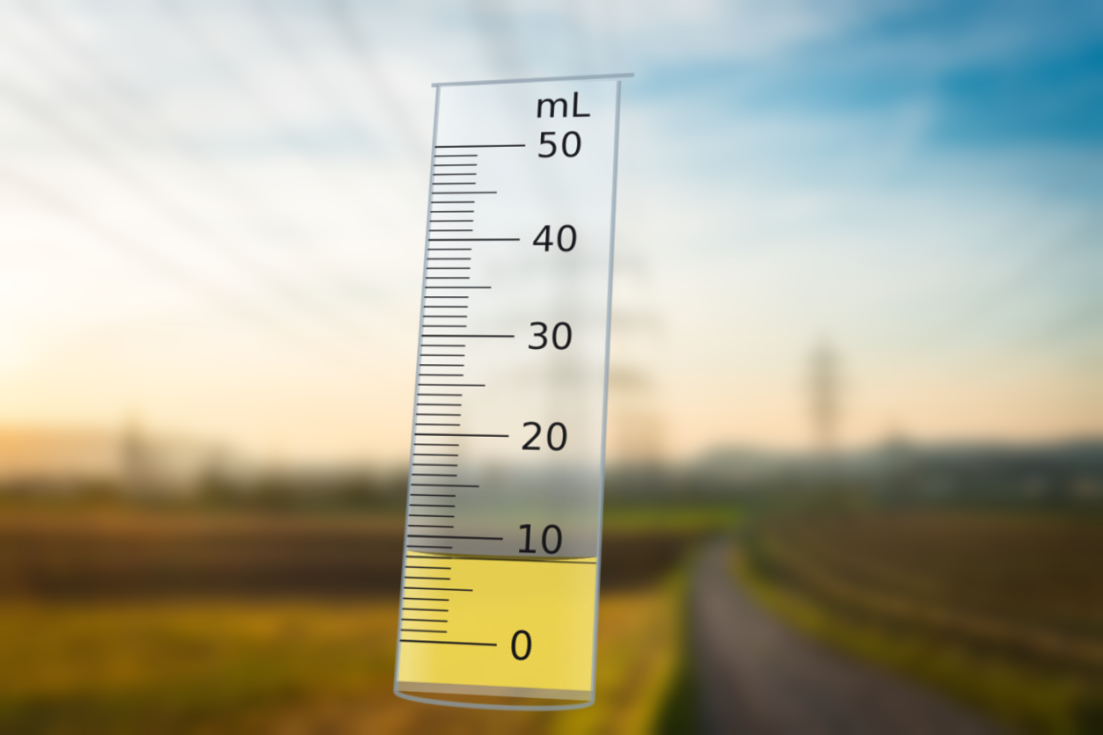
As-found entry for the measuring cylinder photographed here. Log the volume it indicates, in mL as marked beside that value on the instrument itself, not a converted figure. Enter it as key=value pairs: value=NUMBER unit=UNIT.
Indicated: value=8 unit=mL
